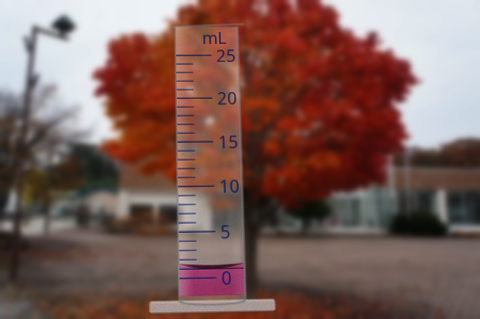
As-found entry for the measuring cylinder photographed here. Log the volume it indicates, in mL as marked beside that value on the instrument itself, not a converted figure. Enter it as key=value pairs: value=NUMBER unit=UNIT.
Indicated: value=1 unit=mL
